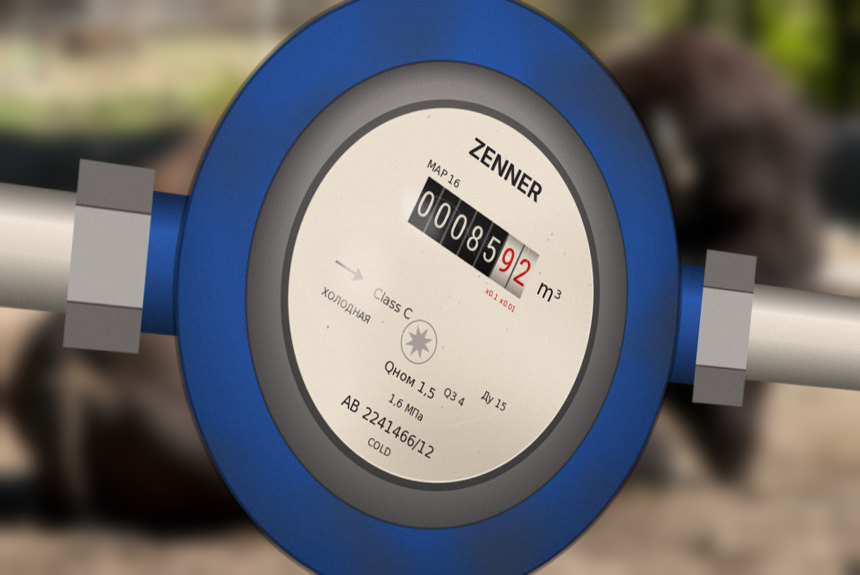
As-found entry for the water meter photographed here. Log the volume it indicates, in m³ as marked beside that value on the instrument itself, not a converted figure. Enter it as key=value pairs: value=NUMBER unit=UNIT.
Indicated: value=85.92 unit=m³
